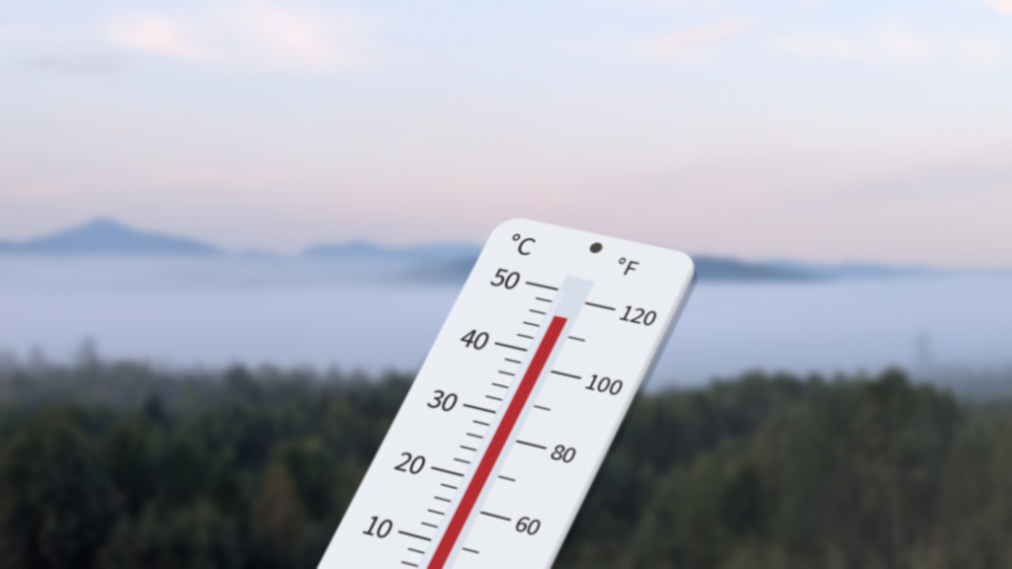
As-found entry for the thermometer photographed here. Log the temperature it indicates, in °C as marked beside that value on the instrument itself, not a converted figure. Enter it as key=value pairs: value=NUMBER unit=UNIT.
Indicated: value=46 unit=°C
